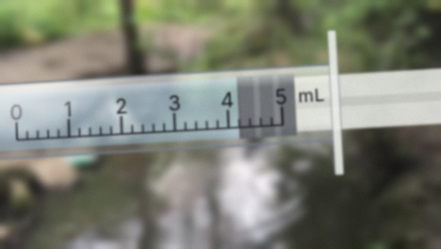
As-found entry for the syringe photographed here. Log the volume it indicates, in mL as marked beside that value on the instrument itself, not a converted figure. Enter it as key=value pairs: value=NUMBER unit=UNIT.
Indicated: value=4.2 unit=mL
